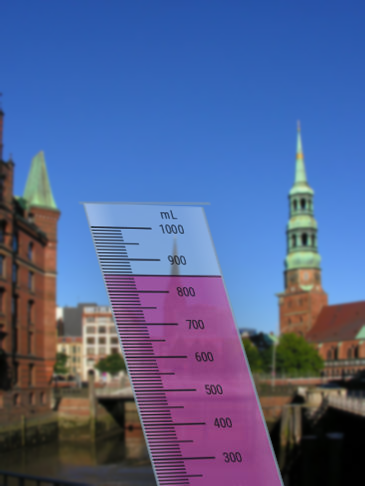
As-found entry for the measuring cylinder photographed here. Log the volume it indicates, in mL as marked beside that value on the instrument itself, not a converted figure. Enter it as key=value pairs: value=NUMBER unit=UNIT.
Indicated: value=850 unit=mL
